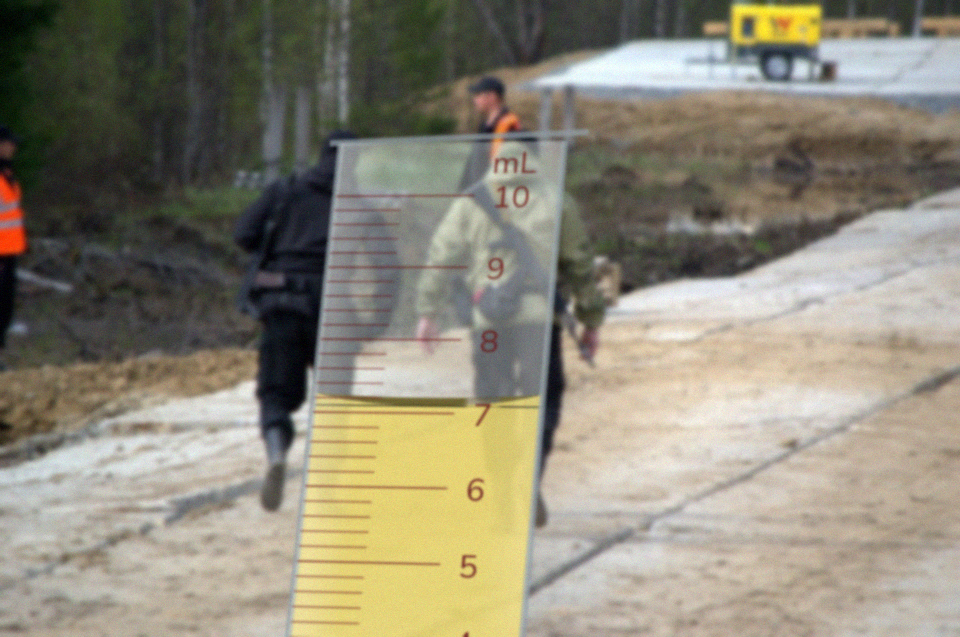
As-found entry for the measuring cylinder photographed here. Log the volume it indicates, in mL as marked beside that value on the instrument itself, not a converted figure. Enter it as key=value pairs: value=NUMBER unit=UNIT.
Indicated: value=7.1 unit=mL
